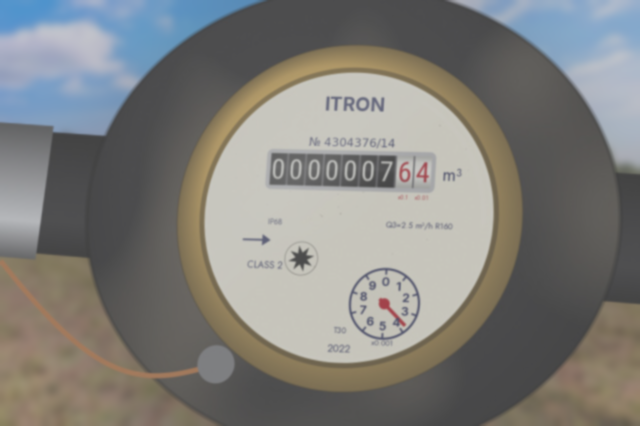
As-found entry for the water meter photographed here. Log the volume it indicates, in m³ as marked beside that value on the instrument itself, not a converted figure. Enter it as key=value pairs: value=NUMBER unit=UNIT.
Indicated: value=7.643 unit=m³
